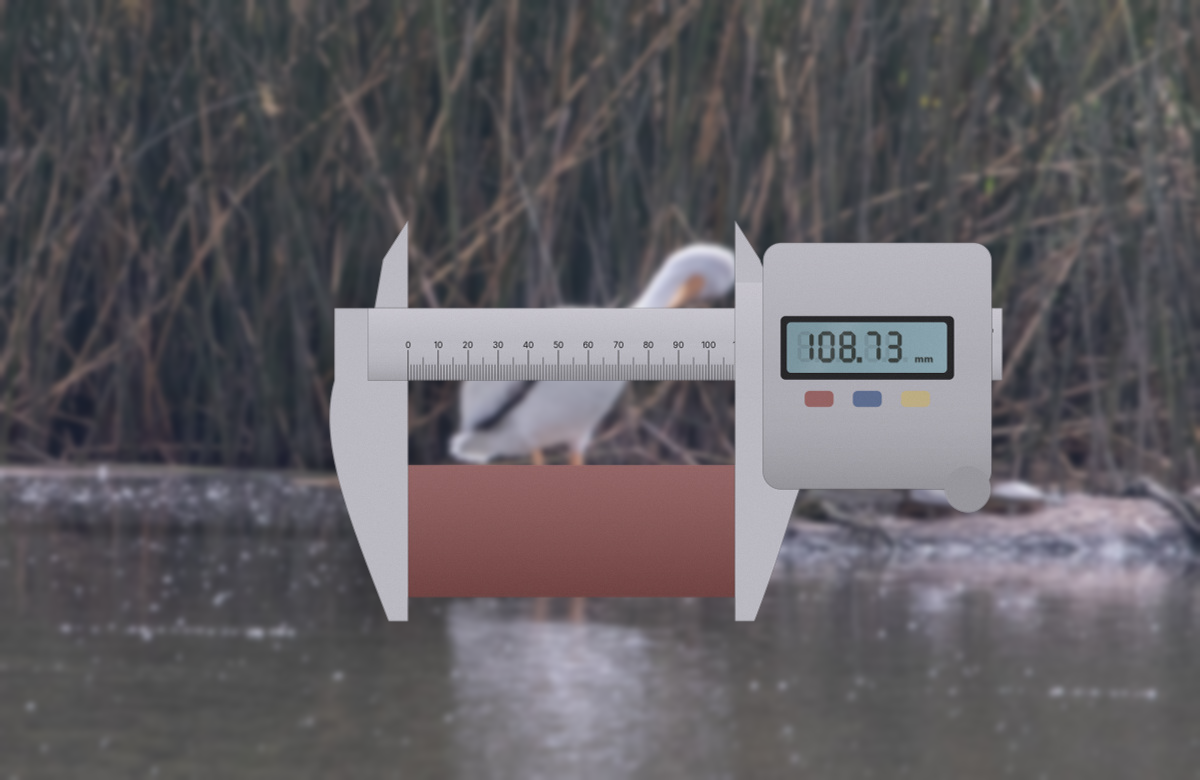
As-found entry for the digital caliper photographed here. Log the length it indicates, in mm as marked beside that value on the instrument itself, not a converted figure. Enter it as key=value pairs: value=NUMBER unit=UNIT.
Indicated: value=108.73 unit=mm
